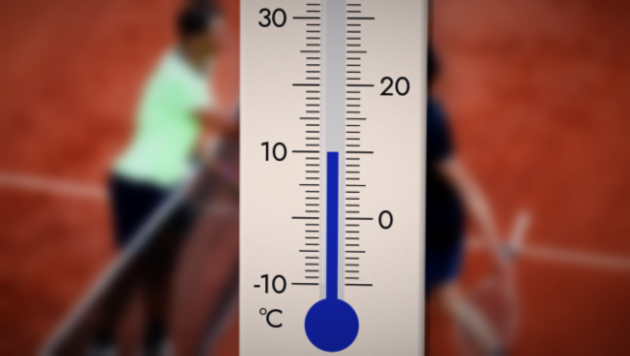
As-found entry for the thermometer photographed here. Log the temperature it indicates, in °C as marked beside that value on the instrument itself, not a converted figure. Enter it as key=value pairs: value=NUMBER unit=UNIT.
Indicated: value=10 unit=°C
